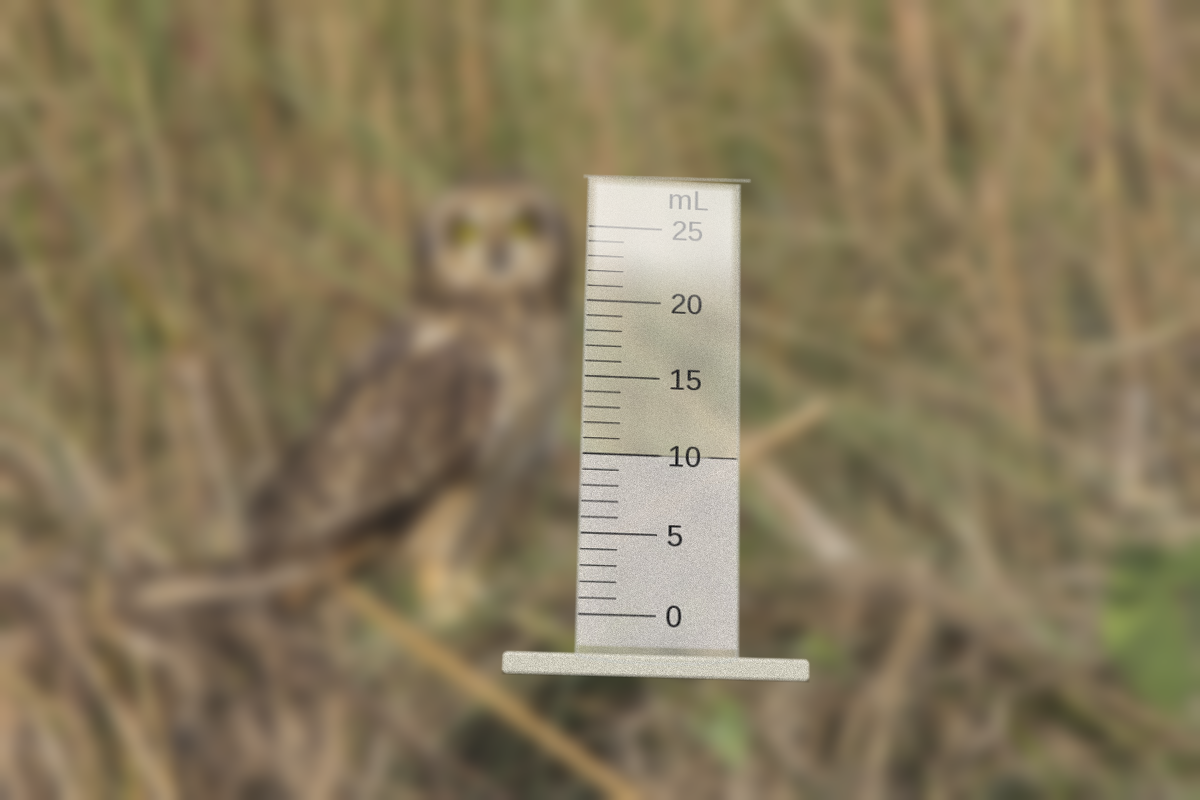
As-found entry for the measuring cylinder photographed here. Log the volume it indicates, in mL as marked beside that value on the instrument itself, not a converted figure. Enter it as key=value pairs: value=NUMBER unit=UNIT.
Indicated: value=10 unit=mL
